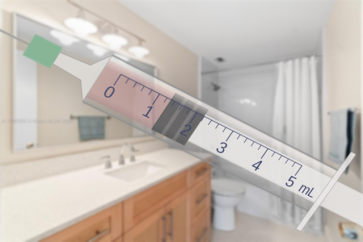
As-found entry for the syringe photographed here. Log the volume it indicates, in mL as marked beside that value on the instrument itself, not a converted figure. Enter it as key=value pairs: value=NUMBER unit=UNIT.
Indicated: value=1.3 unit=mL
